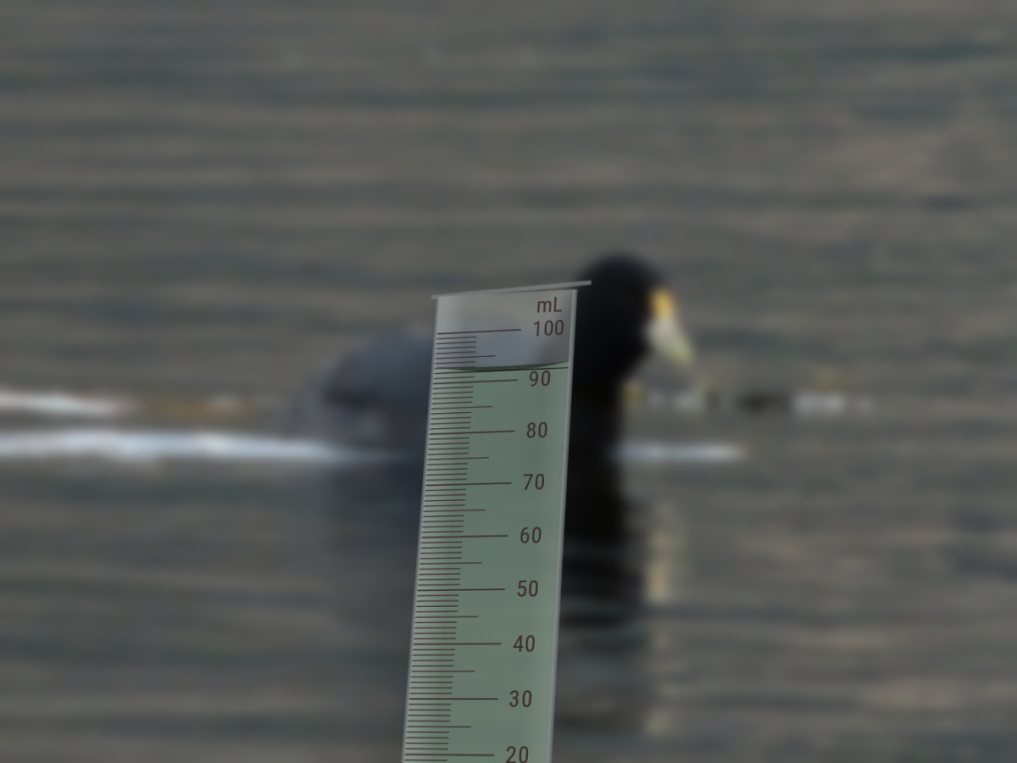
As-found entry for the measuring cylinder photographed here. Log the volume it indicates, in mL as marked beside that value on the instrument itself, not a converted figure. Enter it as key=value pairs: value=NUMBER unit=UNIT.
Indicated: value=92 unit=mL
